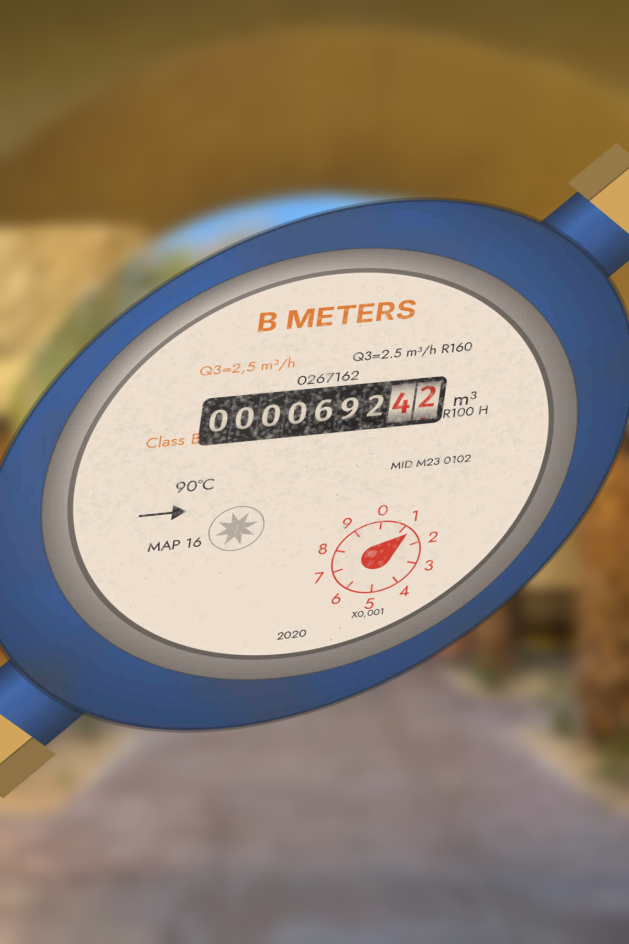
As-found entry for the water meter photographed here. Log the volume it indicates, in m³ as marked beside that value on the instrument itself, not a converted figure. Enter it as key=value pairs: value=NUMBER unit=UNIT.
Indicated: value=692.421 unit=m³
